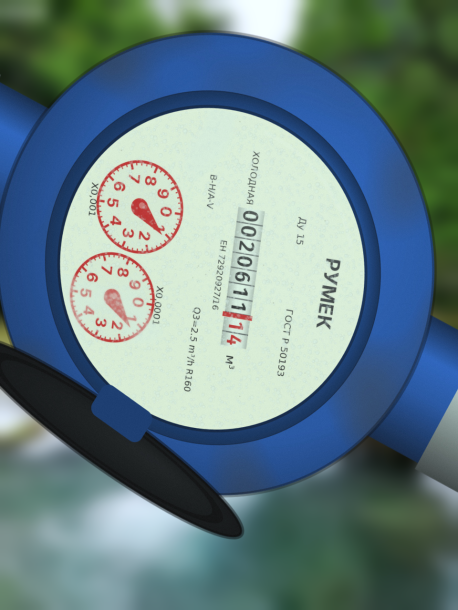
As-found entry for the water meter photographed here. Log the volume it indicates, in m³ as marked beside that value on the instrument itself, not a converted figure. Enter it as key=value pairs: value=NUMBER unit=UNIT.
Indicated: value=20611.1411 unit=m³
